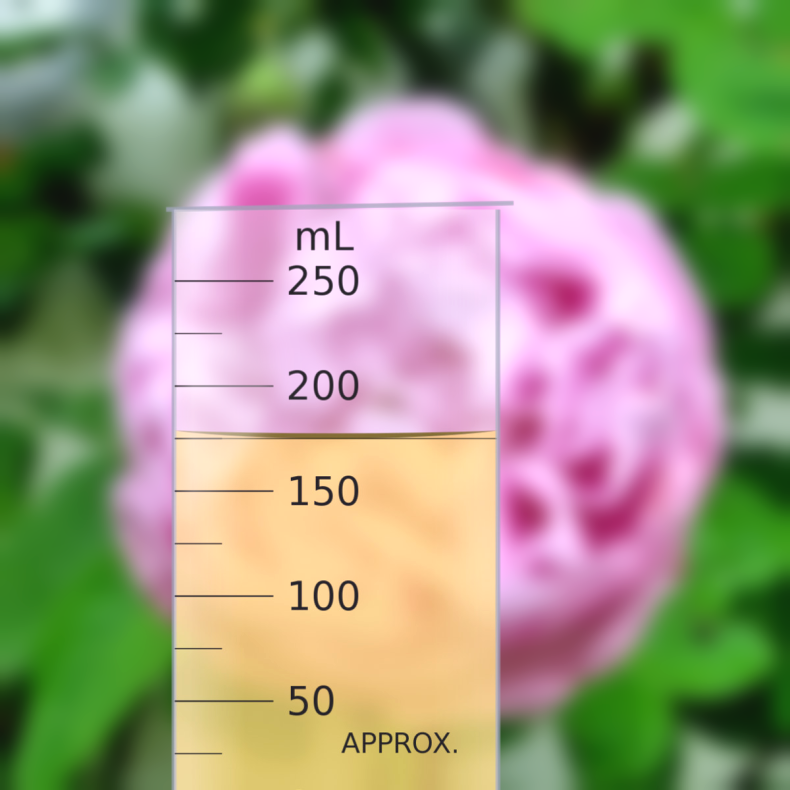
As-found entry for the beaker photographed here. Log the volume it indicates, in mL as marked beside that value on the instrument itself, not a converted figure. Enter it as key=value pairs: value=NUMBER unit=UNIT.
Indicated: value=175 unit=mL
